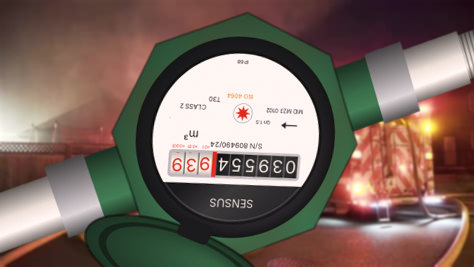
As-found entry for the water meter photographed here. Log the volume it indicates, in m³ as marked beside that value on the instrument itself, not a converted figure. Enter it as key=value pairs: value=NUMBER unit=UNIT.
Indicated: value=39554.939 unit=m³
